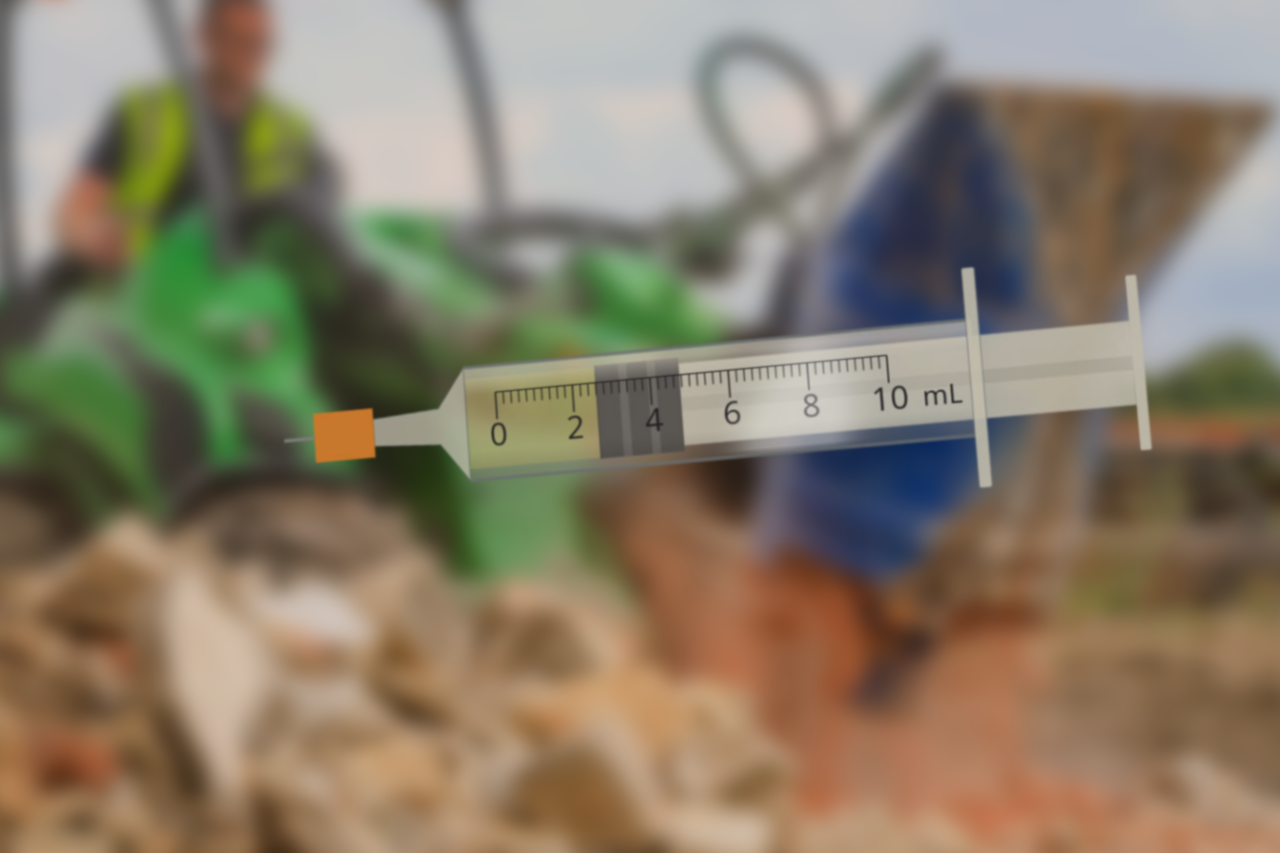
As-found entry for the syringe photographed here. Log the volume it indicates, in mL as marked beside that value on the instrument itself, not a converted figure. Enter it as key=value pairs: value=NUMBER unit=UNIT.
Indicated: value=2.6 unit=mL
